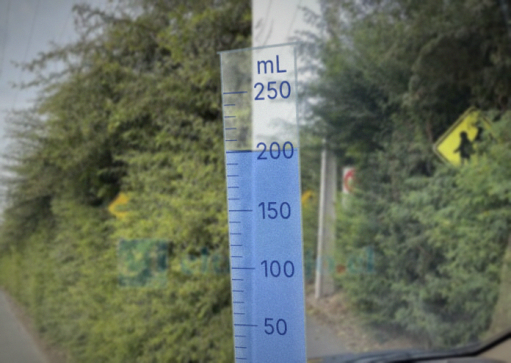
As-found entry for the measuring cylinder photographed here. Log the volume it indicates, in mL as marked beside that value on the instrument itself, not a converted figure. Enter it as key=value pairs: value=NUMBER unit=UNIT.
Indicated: value=200 unit=mL
